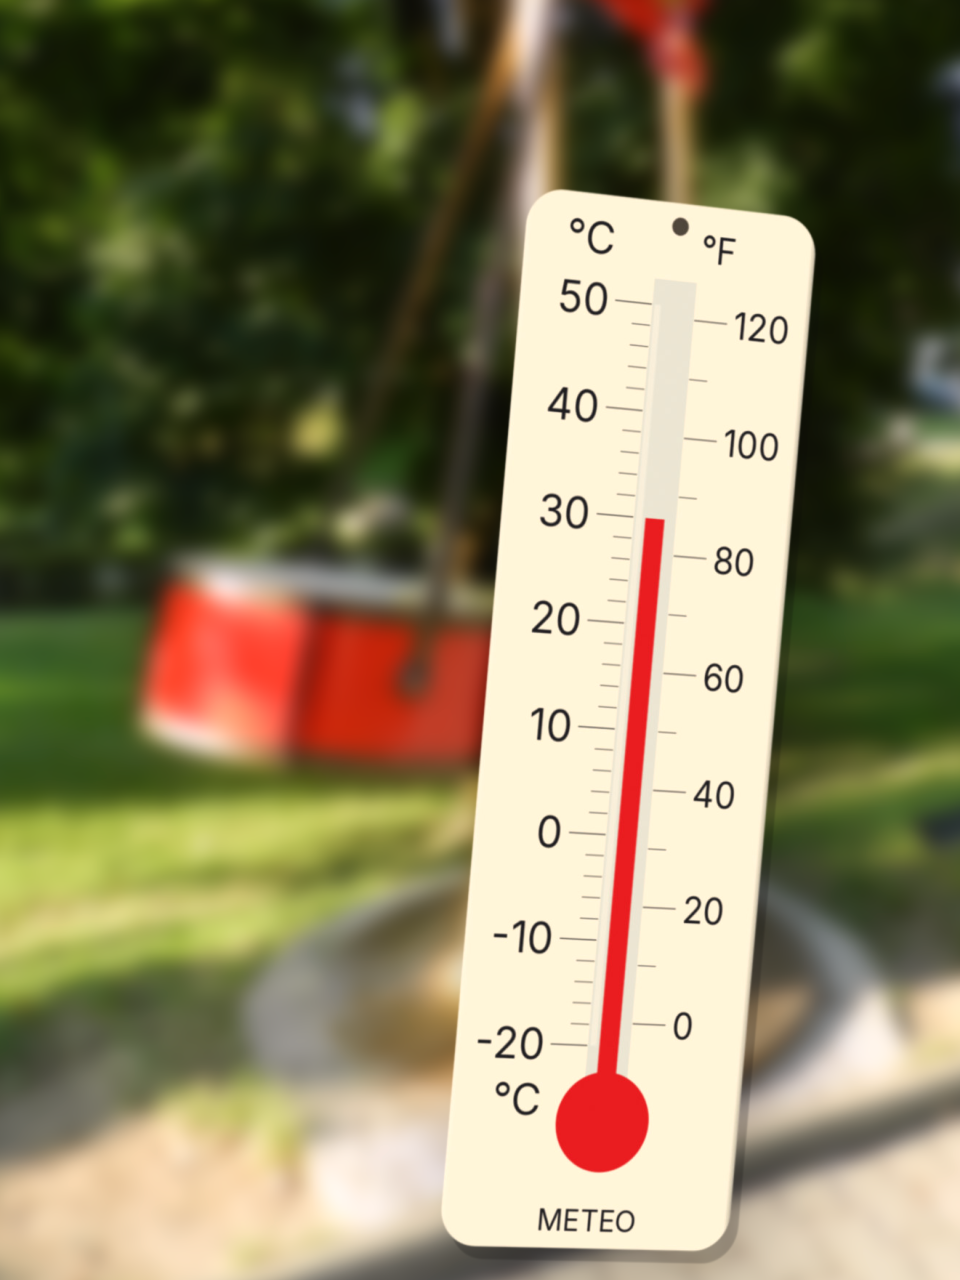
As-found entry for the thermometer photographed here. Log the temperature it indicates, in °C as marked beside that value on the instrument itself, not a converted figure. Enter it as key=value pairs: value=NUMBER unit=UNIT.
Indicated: value=30 unit=°C
